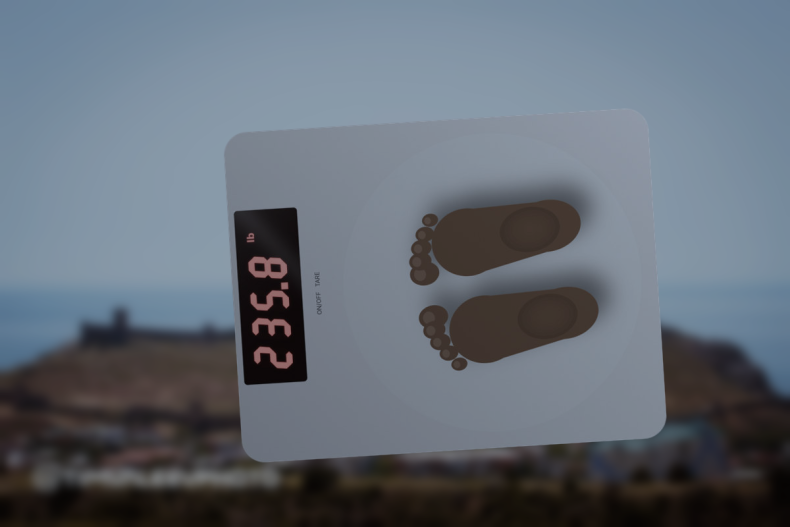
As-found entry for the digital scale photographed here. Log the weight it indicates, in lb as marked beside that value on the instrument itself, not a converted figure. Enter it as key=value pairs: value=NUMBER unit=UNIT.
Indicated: value=235.8 unit=lb
